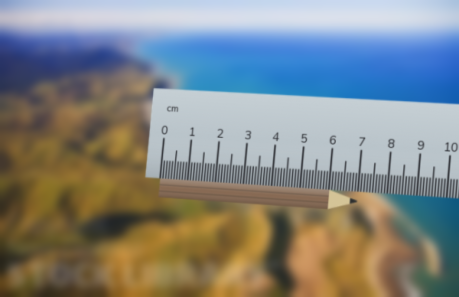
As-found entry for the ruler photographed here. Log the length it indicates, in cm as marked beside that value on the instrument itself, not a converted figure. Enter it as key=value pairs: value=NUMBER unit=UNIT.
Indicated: value=7 unit=cm
